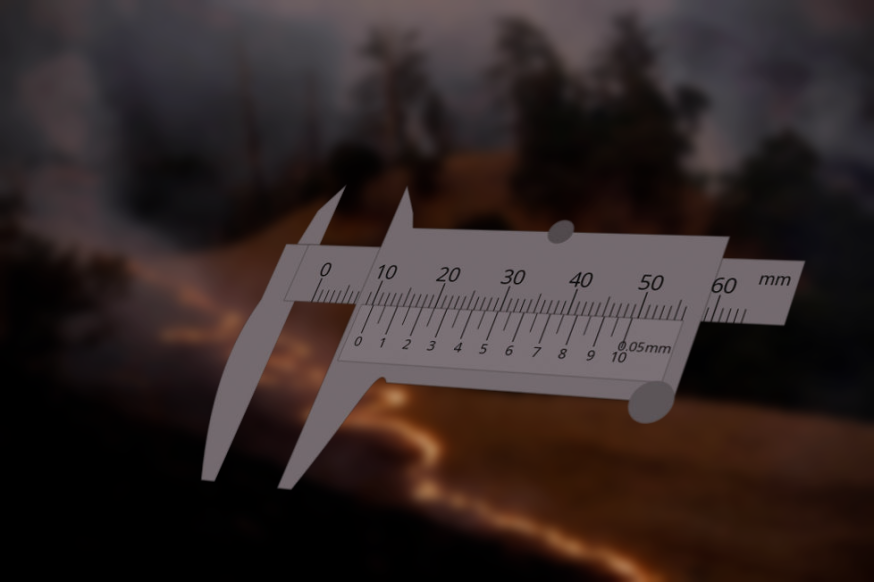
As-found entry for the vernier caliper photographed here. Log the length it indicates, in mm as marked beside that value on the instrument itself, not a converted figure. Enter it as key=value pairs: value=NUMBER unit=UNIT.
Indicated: value=10.2 unit=mm
